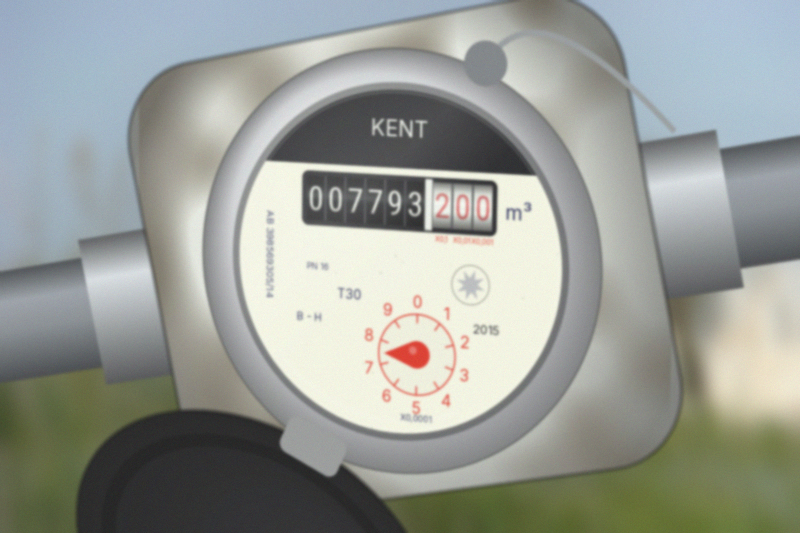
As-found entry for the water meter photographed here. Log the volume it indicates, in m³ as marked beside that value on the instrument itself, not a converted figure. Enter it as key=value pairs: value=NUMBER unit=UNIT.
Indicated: value=7793.2007 unit=m³
